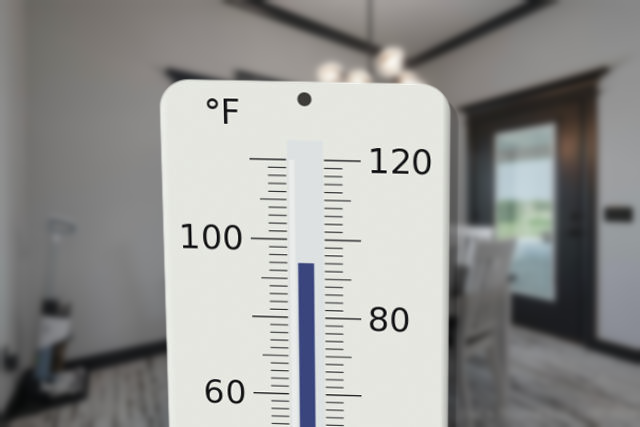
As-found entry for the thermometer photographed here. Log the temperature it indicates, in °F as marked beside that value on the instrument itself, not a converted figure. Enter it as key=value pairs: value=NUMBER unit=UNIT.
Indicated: value=94 unit=°F
